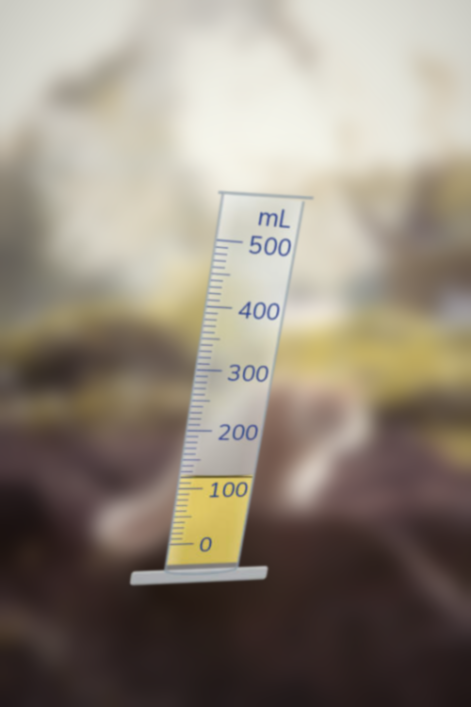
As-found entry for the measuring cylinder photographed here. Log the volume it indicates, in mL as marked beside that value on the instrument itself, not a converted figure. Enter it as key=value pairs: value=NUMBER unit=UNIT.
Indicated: value=120 unit=mL
